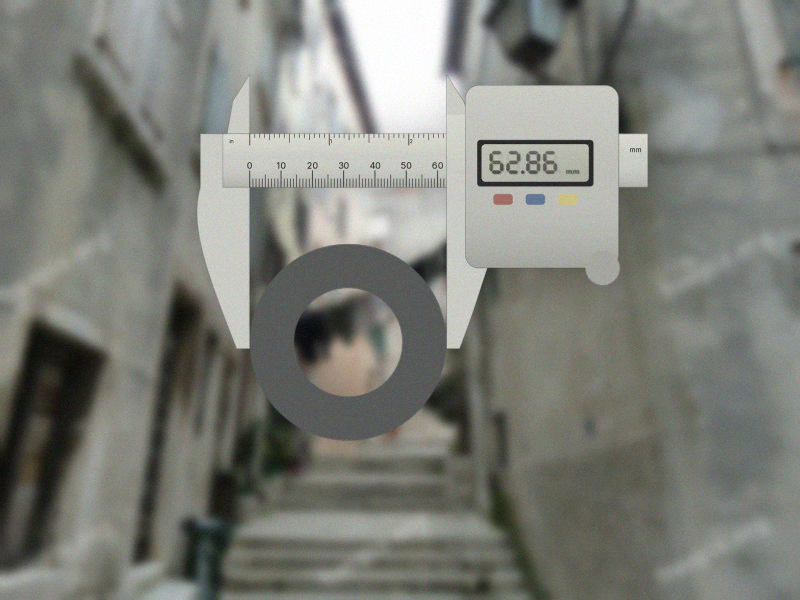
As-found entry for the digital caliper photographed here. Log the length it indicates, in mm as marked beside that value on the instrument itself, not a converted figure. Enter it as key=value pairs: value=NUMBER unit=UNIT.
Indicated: value=62.86 unit=mm
